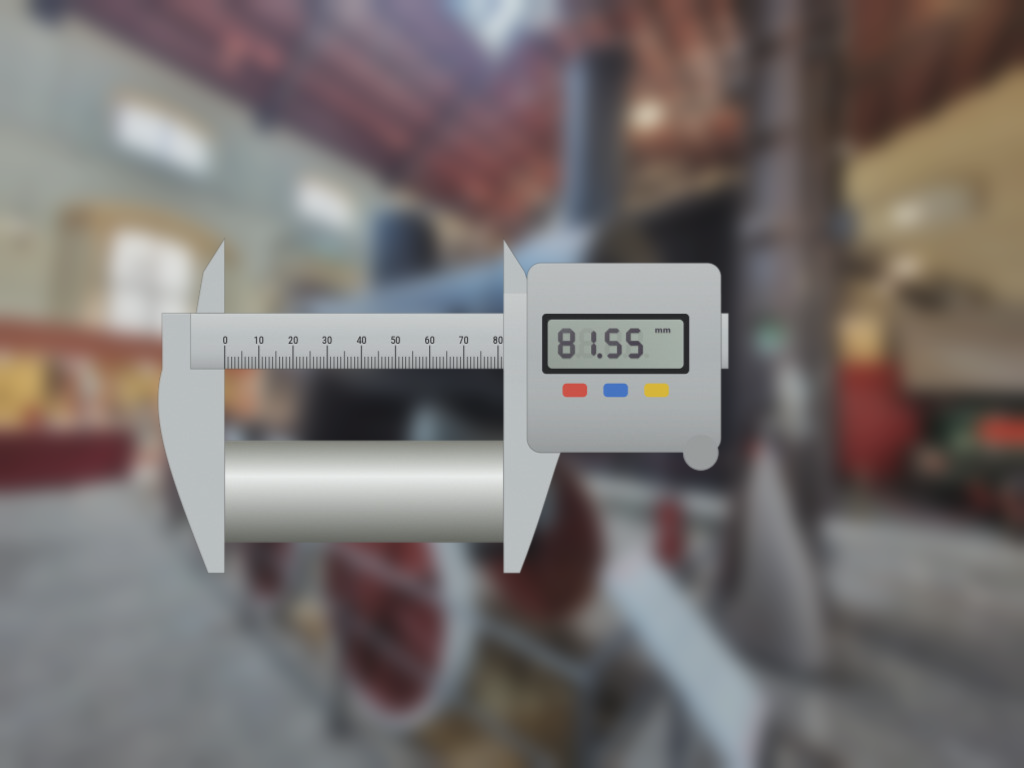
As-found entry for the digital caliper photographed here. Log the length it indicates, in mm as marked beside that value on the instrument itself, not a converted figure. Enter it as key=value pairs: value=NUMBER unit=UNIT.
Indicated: value=81.55 unit=mm
